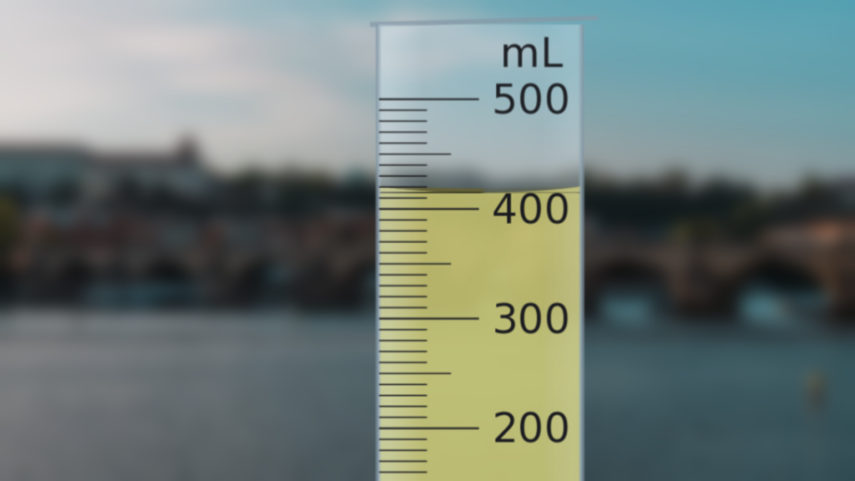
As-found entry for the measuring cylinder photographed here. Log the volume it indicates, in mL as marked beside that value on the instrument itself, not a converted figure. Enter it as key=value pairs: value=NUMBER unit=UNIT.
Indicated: value=415 unit=mL
